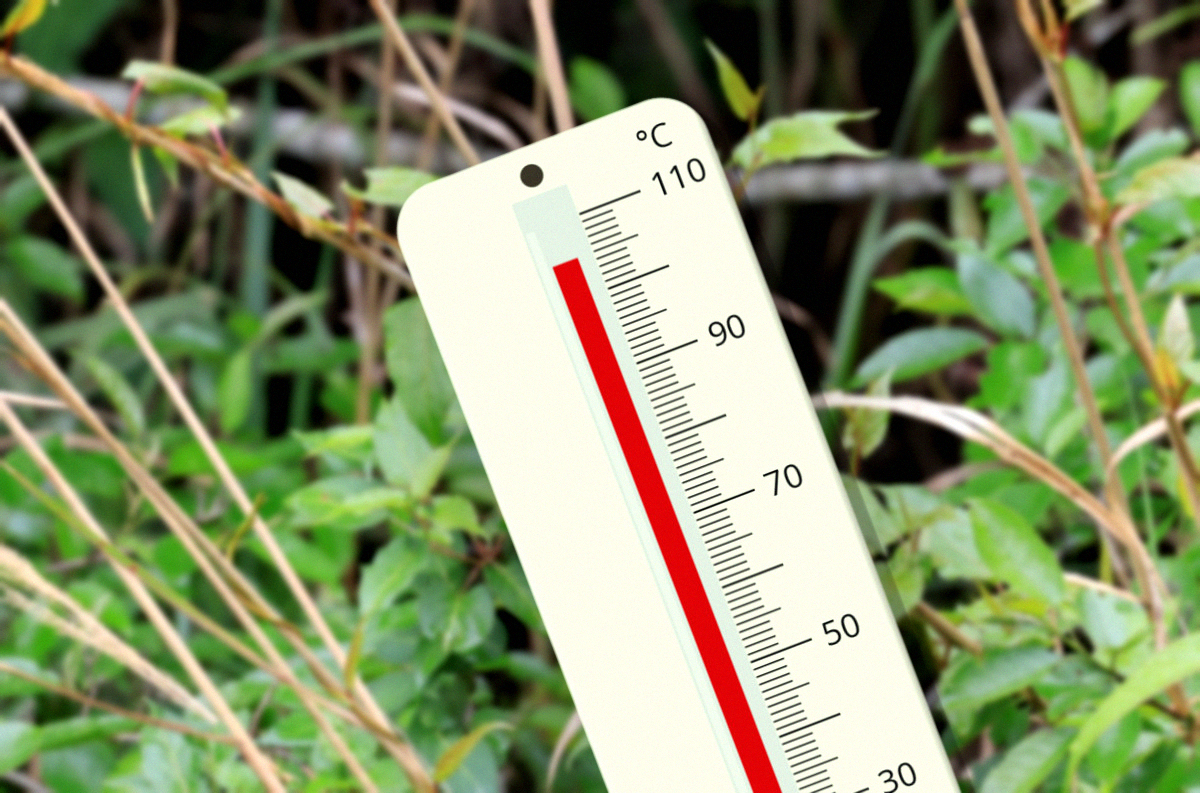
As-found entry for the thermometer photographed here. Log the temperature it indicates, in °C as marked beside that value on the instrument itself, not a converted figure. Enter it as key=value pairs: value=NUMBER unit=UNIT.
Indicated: value=105 unit=°C
